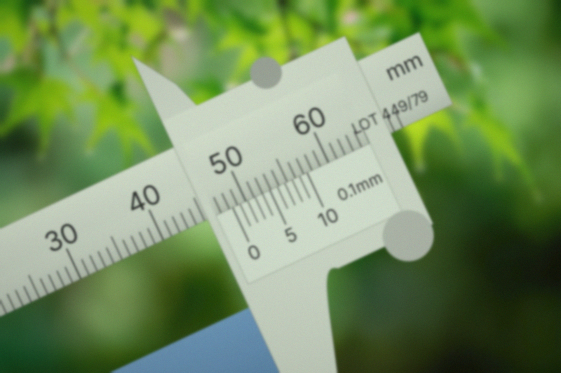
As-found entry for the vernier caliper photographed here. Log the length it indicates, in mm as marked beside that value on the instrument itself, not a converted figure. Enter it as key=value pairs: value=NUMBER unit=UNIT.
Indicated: value=48.4 unit=mm
